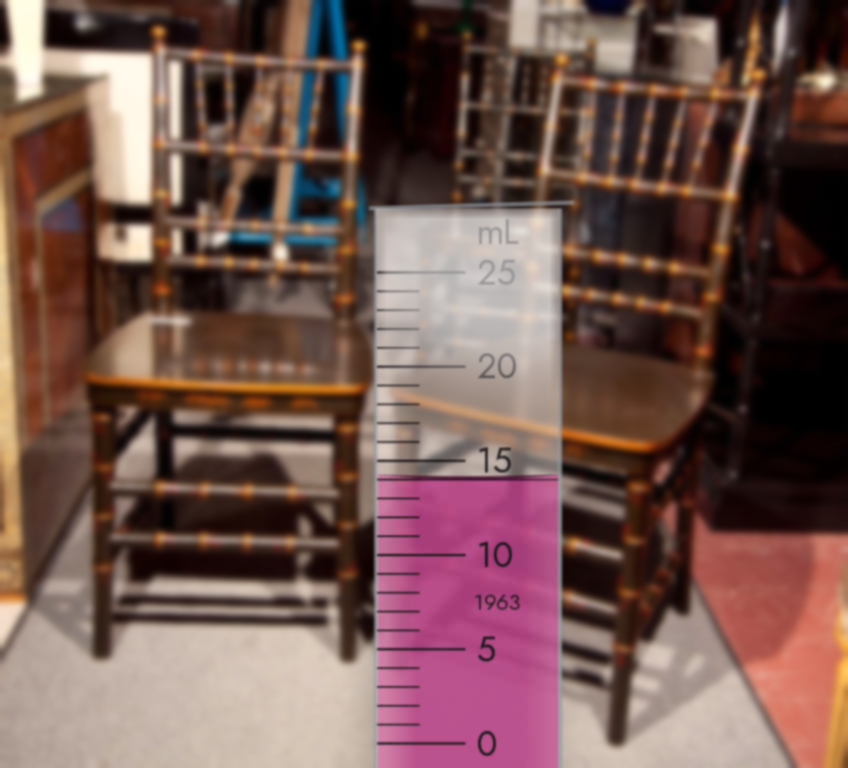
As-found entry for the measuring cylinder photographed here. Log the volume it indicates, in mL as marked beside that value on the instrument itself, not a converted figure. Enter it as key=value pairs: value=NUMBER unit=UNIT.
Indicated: value=14 unit=mL
